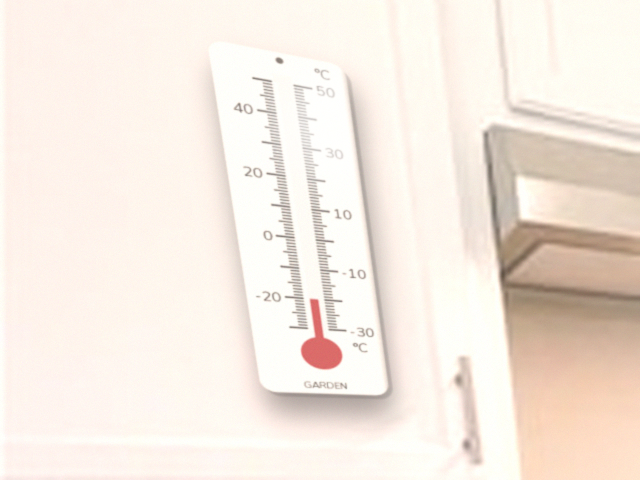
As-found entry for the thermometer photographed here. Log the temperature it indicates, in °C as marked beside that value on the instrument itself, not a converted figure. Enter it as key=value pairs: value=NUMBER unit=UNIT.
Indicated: value=-20 unit=°C
